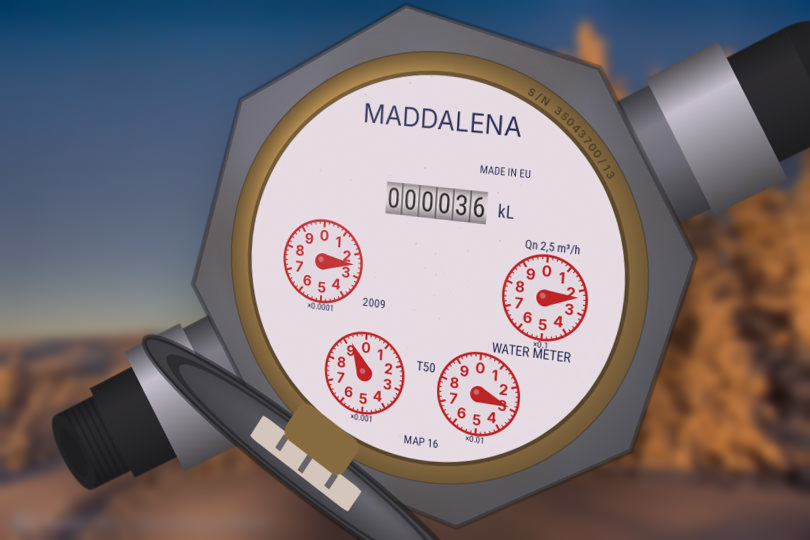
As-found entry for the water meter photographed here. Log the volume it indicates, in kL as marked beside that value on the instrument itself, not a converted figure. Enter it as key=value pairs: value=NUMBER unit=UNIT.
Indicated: value=36.2292 unit=kL
